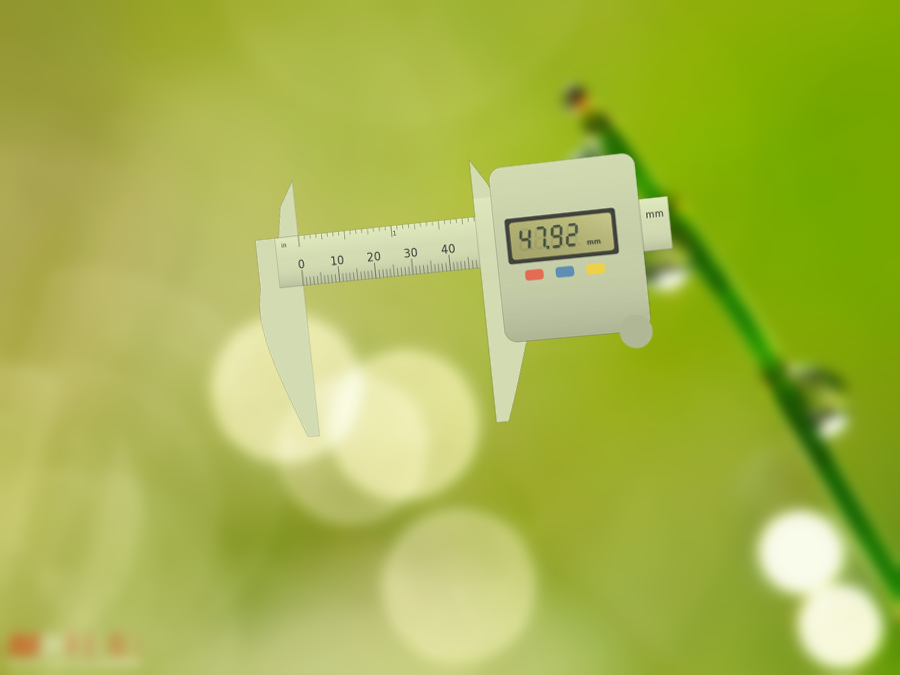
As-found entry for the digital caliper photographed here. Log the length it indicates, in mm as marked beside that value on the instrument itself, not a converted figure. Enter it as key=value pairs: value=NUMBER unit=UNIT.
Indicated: value=47.92 unit=mm
